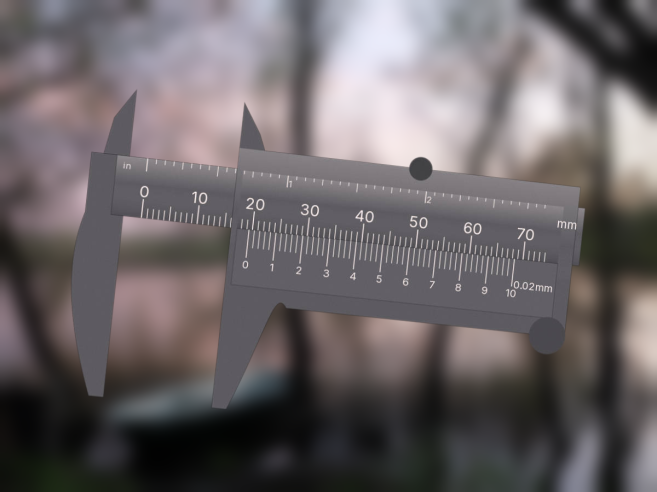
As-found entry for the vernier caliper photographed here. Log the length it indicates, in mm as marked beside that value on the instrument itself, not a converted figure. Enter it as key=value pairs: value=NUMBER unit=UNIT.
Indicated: value=19.4 unit=mm
